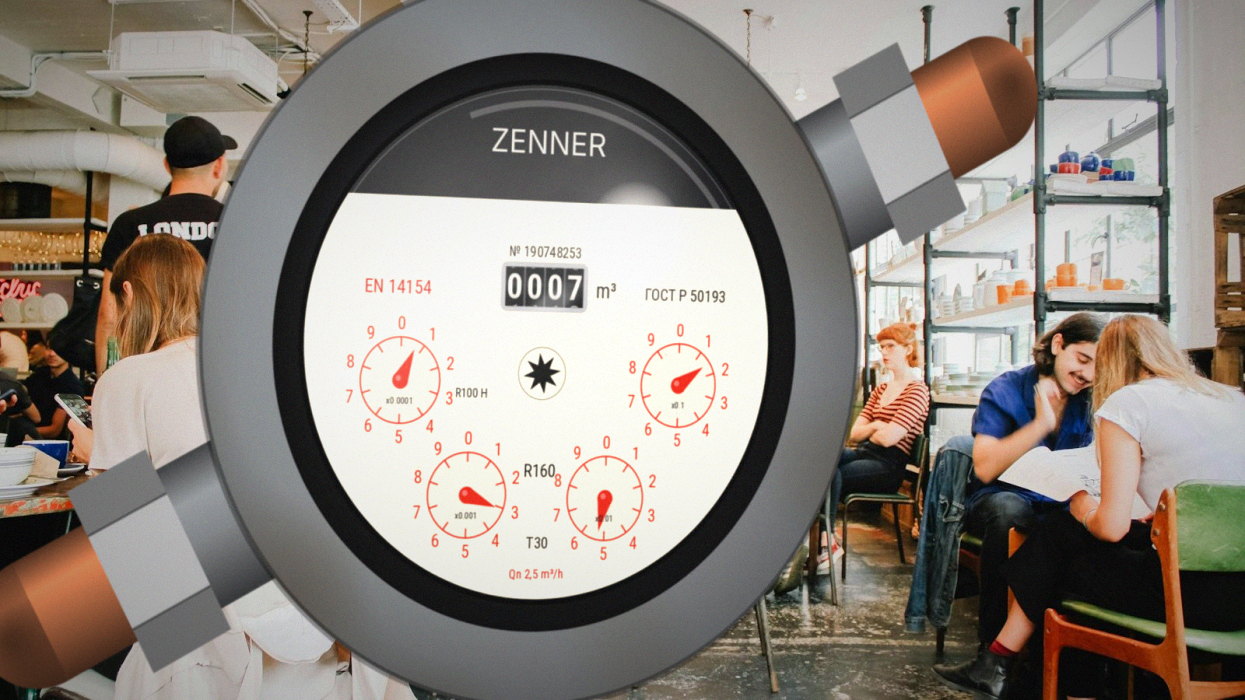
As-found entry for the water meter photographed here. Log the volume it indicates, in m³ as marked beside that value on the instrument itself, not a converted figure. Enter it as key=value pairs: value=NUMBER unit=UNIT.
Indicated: value=7.1530 unit=m³
